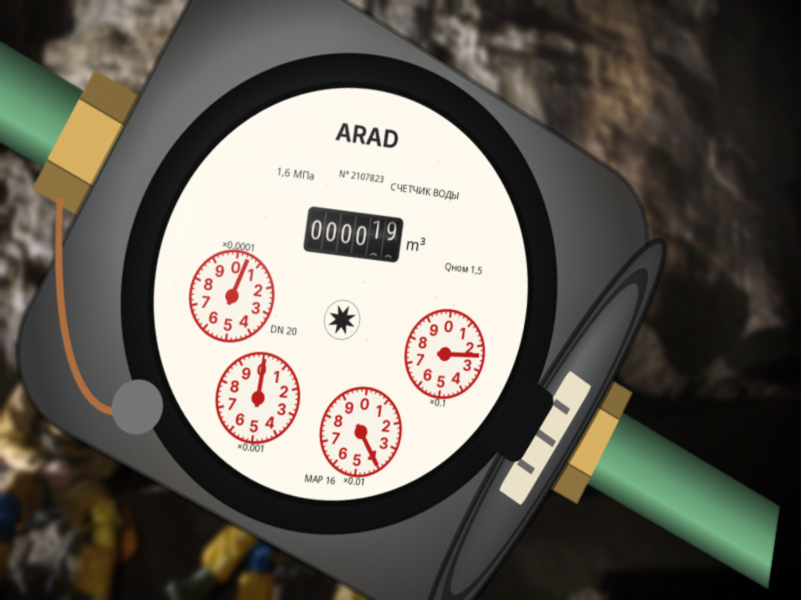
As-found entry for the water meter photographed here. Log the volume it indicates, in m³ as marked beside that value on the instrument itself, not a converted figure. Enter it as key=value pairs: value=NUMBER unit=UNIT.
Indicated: value=19.2400 unit=m³
